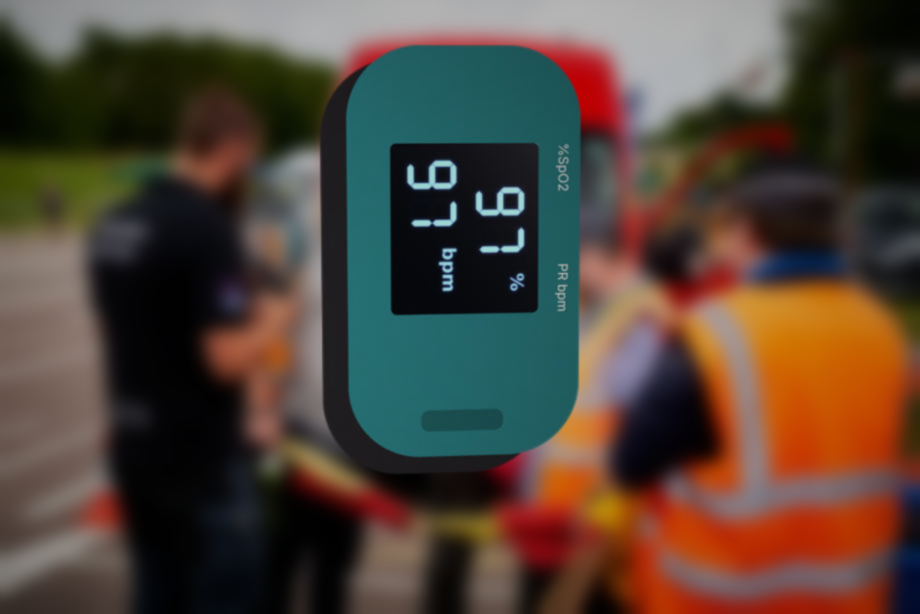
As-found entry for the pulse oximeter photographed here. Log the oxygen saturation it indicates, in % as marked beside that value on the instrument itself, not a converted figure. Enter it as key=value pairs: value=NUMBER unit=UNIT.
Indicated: value=97 unit=%
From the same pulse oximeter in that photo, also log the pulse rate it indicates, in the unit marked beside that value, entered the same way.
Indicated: value=97 unit=bpm
